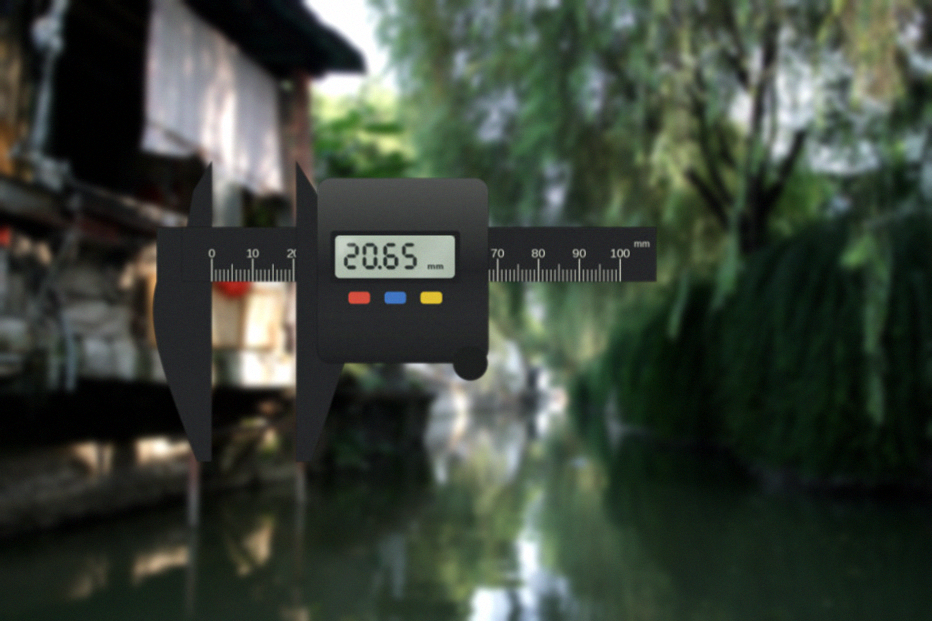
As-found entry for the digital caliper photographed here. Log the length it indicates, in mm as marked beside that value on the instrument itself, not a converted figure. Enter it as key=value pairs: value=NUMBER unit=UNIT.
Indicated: value=20.65 unit=mm
